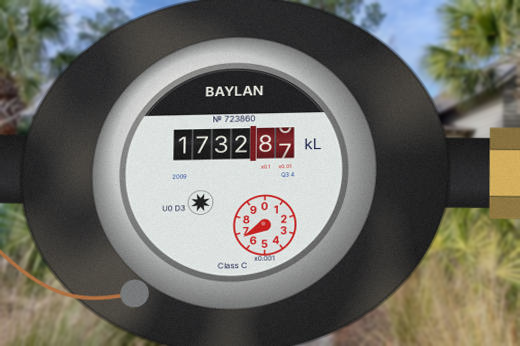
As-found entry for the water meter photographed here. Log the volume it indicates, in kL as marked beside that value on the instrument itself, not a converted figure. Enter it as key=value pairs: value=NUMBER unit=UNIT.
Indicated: value=1732.866 unit=kL
